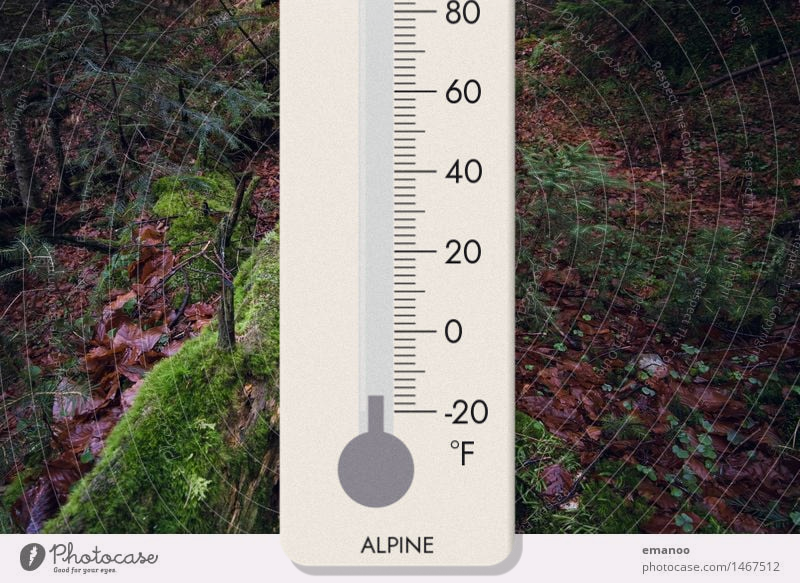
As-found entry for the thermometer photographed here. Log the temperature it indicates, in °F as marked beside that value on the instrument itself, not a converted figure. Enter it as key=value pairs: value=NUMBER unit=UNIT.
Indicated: value=-16 unit=°F
